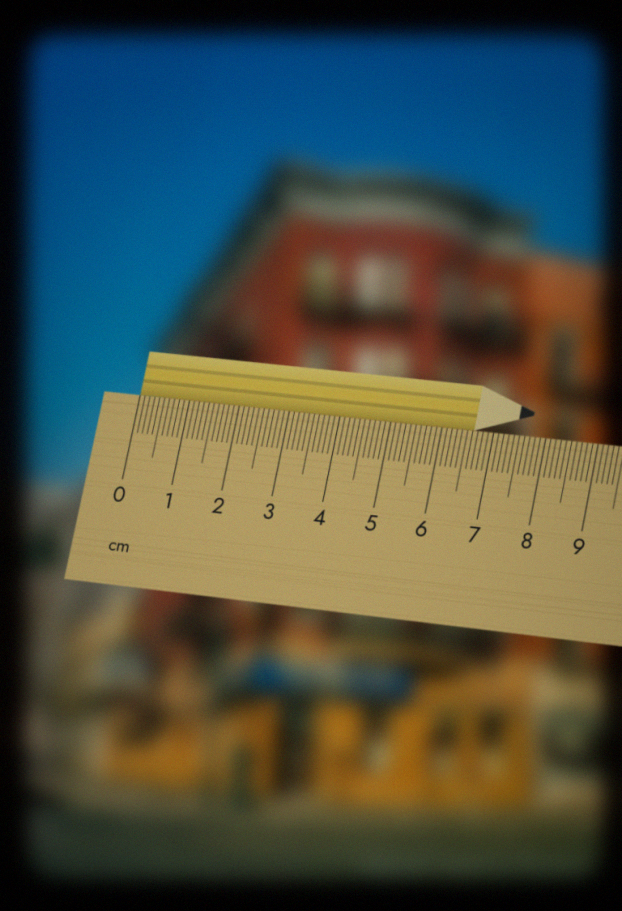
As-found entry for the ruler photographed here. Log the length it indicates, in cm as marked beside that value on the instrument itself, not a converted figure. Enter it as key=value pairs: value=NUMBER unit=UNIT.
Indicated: value=7.7 unit=cm
